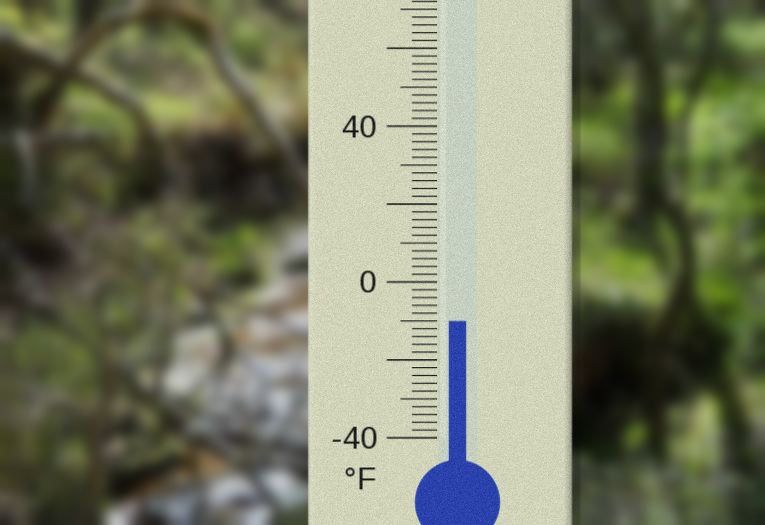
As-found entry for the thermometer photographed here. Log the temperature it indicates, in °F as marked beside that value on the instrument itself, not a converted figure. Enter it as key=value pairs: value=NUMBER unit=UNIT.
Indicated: value=-10 unit=°F
